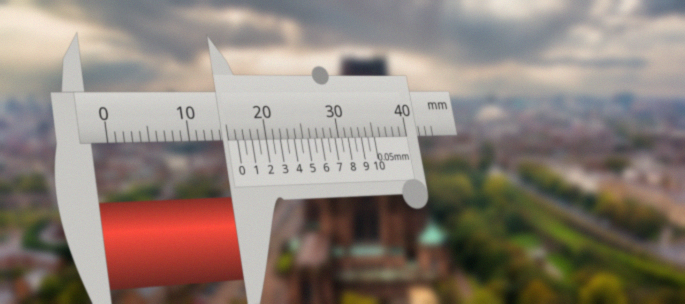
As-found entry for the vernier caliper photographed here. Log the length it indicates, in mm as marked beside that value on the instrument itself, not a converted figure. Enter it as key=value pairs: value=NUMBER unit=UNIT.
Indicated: value=16.2 unit=mm
